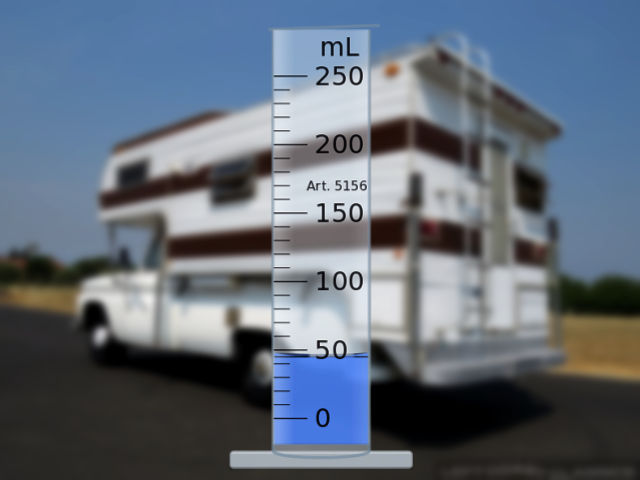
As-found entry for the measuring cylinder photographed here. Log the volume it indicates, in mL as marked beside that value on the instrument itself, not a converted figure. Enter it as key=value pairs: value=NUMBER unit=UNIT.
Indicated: value=45 unit=mL
